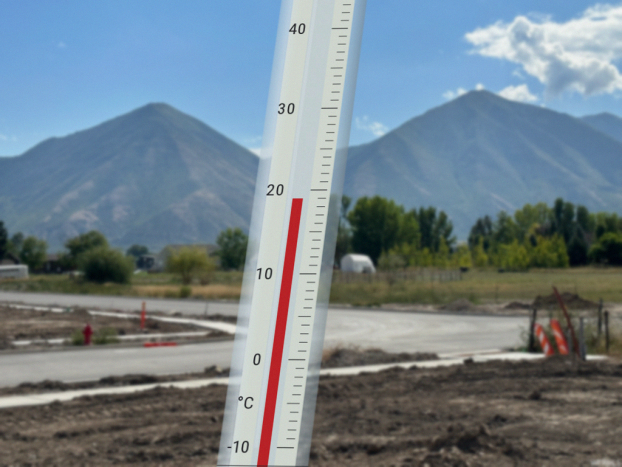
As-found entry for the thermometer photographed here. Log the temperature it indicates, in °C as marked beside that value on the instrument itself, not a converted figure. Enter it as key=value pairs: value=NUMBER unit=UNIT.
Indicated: value=19 unit=°C
